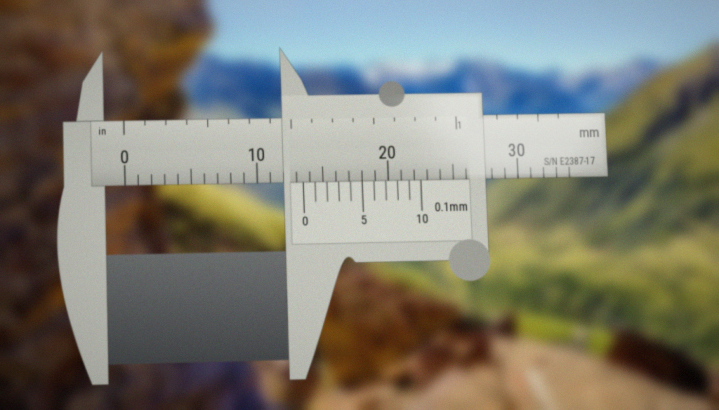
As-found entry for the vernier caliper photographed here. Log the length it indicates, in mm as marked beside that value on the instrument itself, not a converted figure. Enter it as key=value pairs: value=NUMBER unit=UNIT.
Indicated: value=13.5 unit=mm
